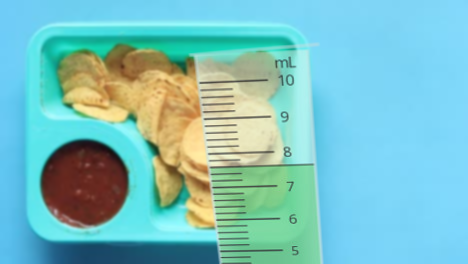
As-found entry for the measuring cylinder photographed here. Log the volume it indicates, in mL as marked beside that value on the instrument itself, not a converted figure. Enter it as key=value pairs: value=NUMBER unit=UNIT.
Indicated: value=7.6 unit=mL
